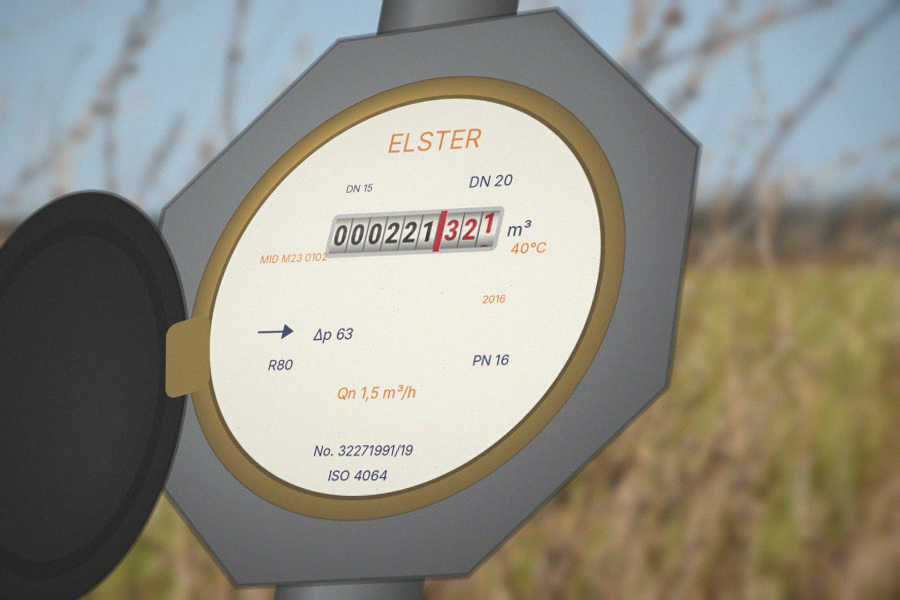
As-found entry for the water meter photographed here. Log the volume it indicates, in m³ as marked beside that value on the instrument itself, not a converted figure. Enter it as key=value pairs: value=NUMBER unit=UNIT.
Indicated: value=221.321 unit=m³
